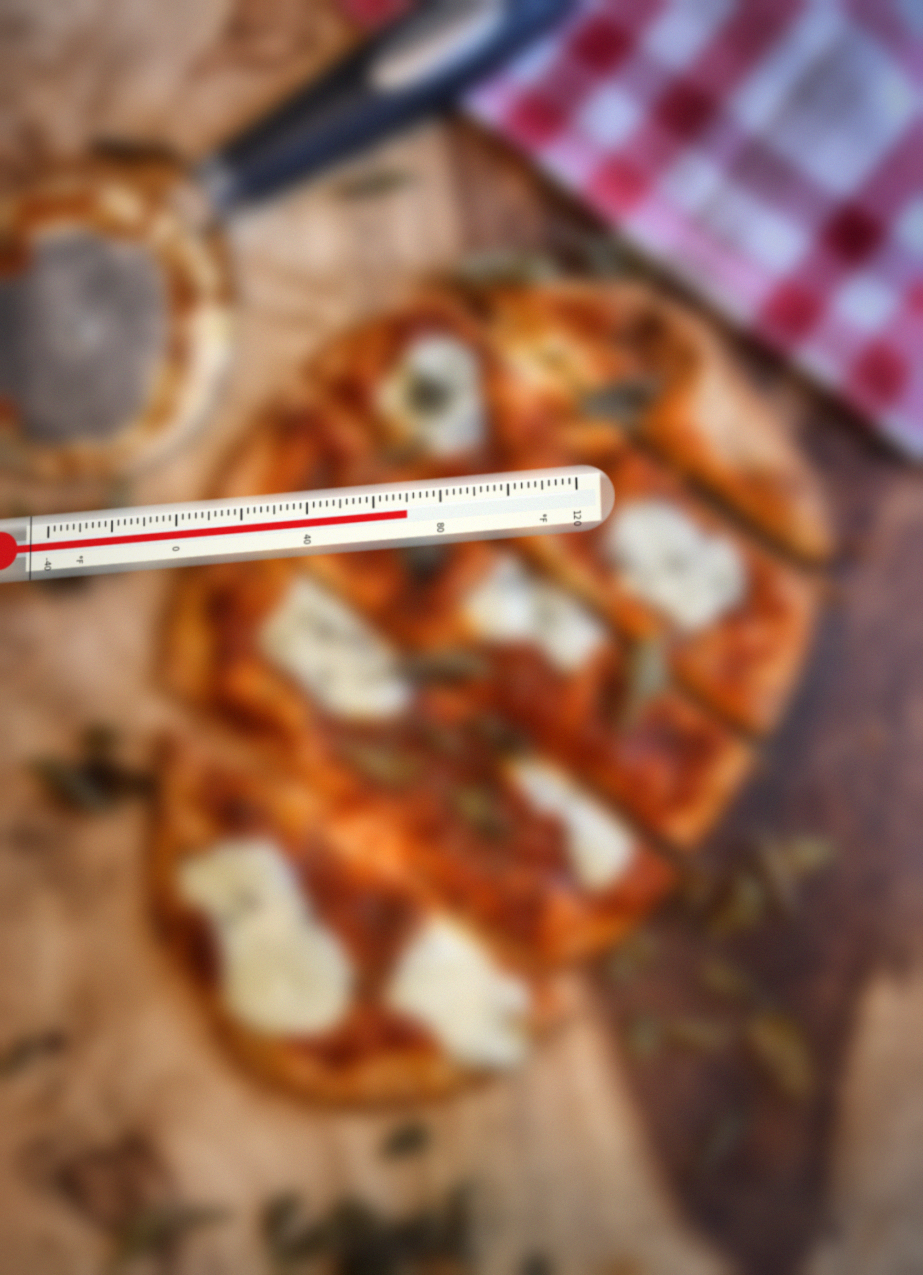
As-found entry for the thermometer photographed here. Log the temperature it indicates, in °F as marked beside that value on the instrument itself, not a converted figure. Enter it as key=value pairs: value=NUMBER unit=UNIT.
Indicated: value=70 unit=°F
